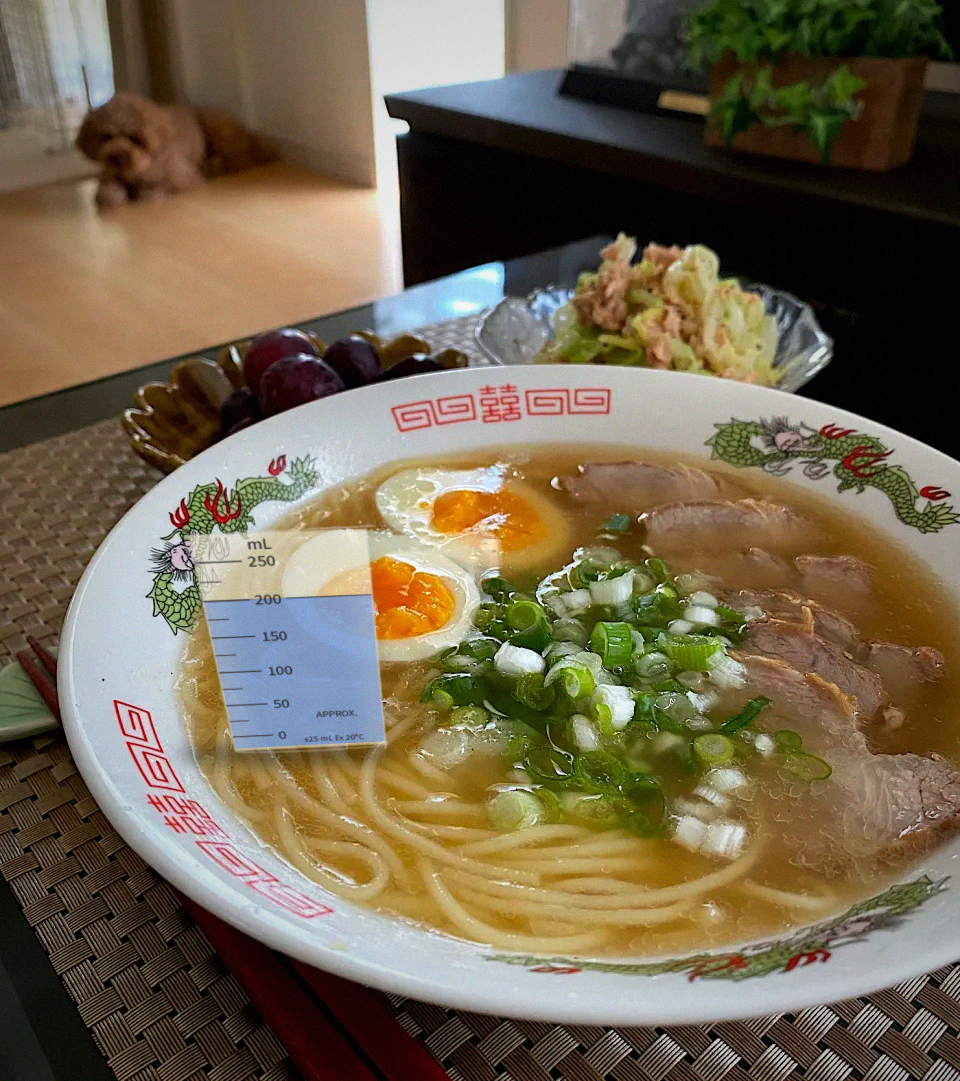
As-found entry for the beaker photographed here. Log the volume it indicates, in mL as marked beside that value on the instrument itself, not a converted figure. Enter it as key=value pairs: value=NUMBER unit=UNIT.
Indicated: value=200 unit=mL
